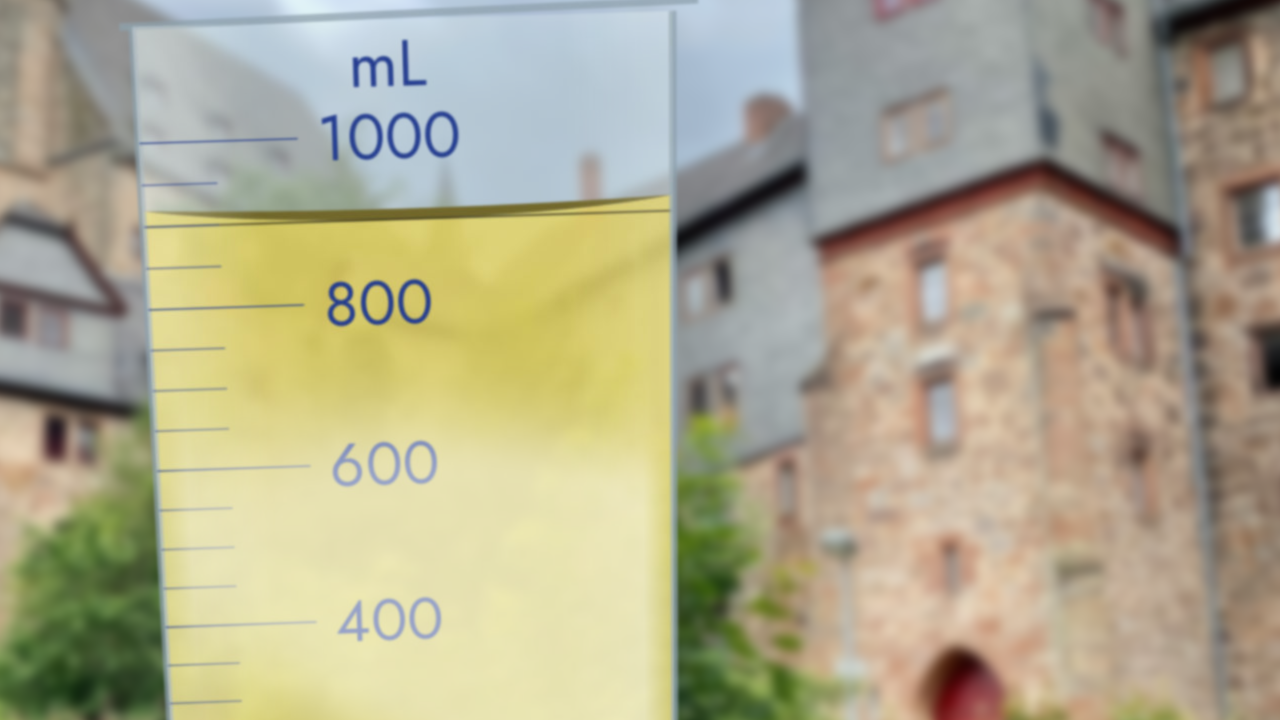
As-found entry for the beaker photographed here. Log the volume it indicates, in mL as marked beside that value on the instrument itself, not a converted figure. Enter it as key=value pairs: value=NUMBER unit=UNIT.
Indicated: value=900 unit=mL
